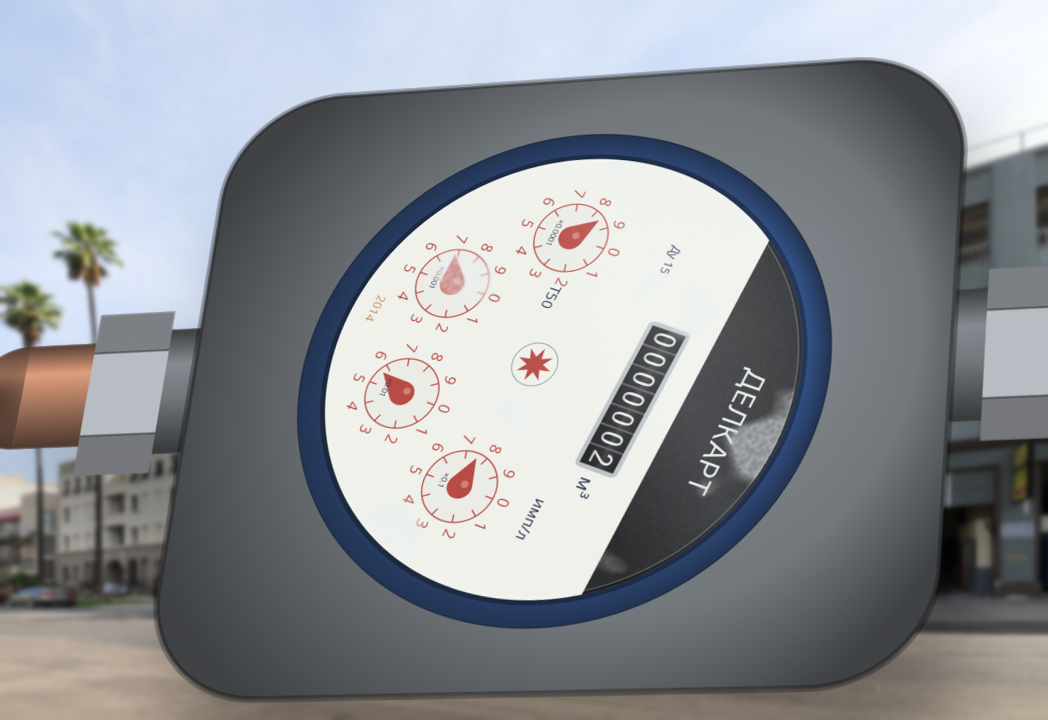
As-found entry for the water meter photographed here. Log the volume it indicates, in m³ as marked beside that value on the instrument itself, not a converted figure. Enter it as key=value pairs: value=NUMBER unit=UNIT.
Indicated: value=2.7568 unit=m³
